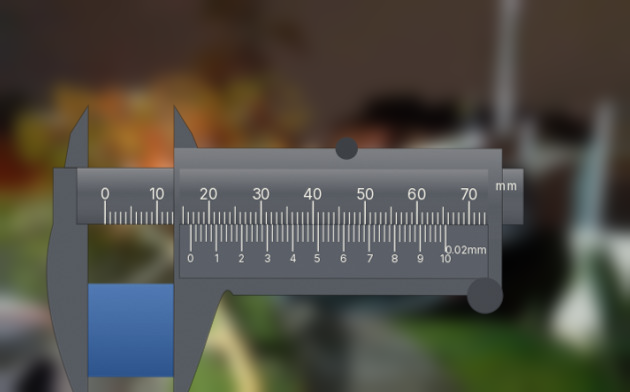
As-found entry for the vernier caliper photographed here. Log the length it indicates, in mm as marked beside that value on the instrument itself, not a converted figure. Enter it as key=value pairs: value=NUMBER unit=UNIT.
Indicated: value=16.5 unit=mm
